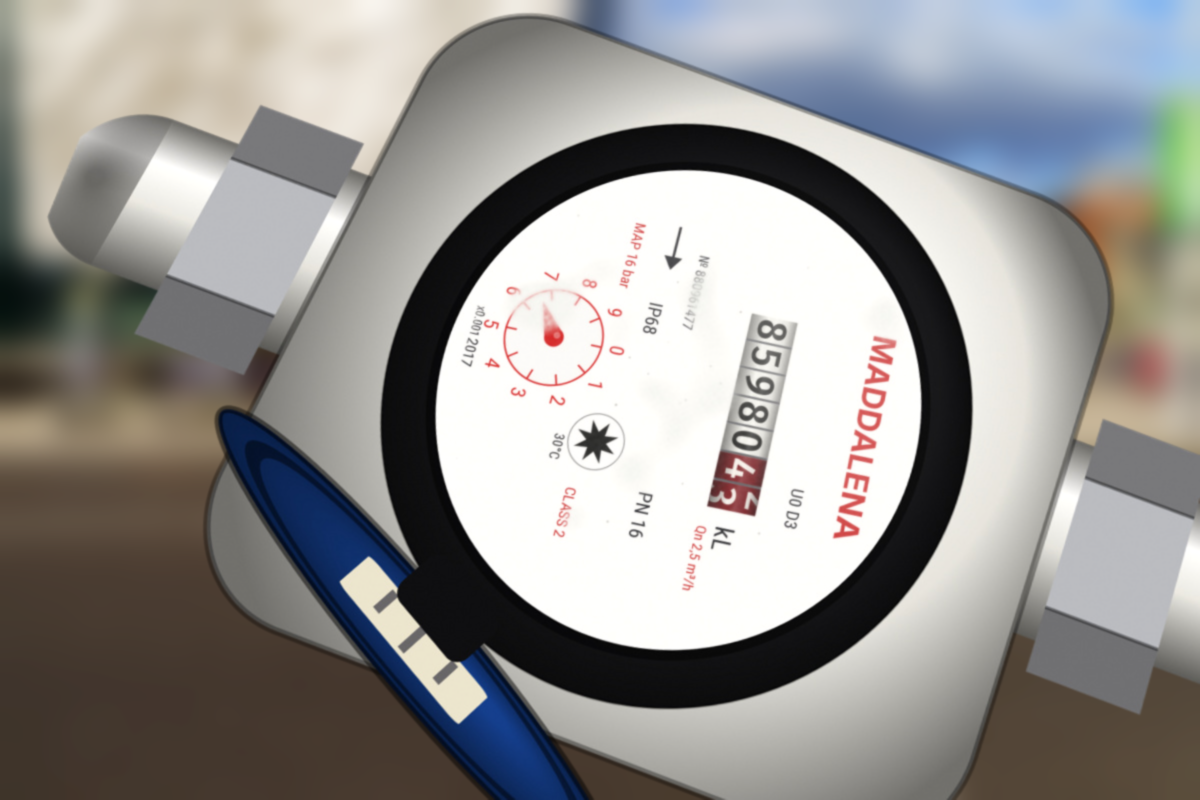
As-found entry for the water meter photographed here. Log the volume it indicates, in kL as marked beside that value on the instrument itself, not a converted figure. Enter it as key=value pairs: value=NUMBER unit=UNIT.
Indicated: value=85980.426 unit=kL
